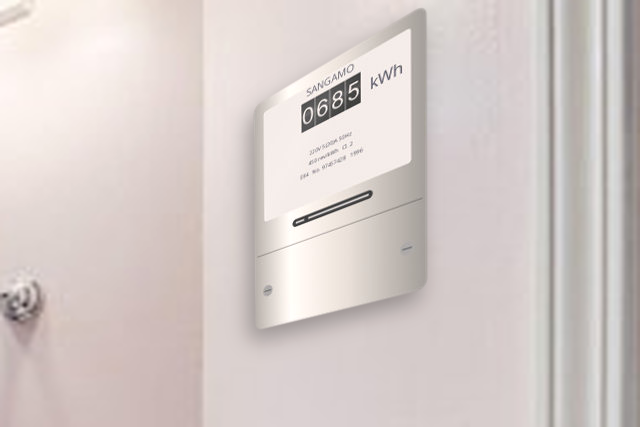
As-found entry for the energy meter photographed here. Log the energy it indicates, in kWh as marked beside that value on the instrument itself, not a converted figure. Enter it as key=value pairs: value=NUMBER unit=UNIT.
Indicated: value=685 unit=kWh
